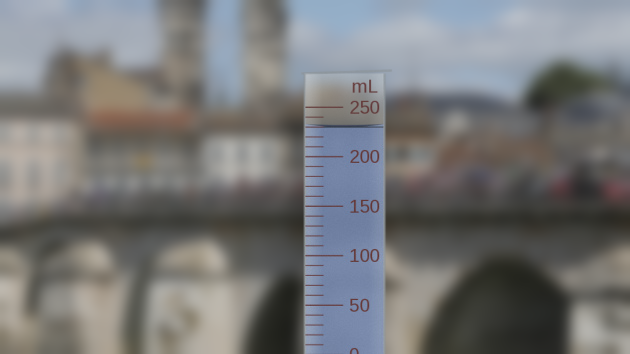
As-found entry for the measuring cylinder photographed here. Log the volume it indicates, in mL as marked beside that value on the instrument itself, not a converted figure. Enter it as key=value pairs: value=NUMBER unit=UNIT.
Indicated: value=230 unit=mL
